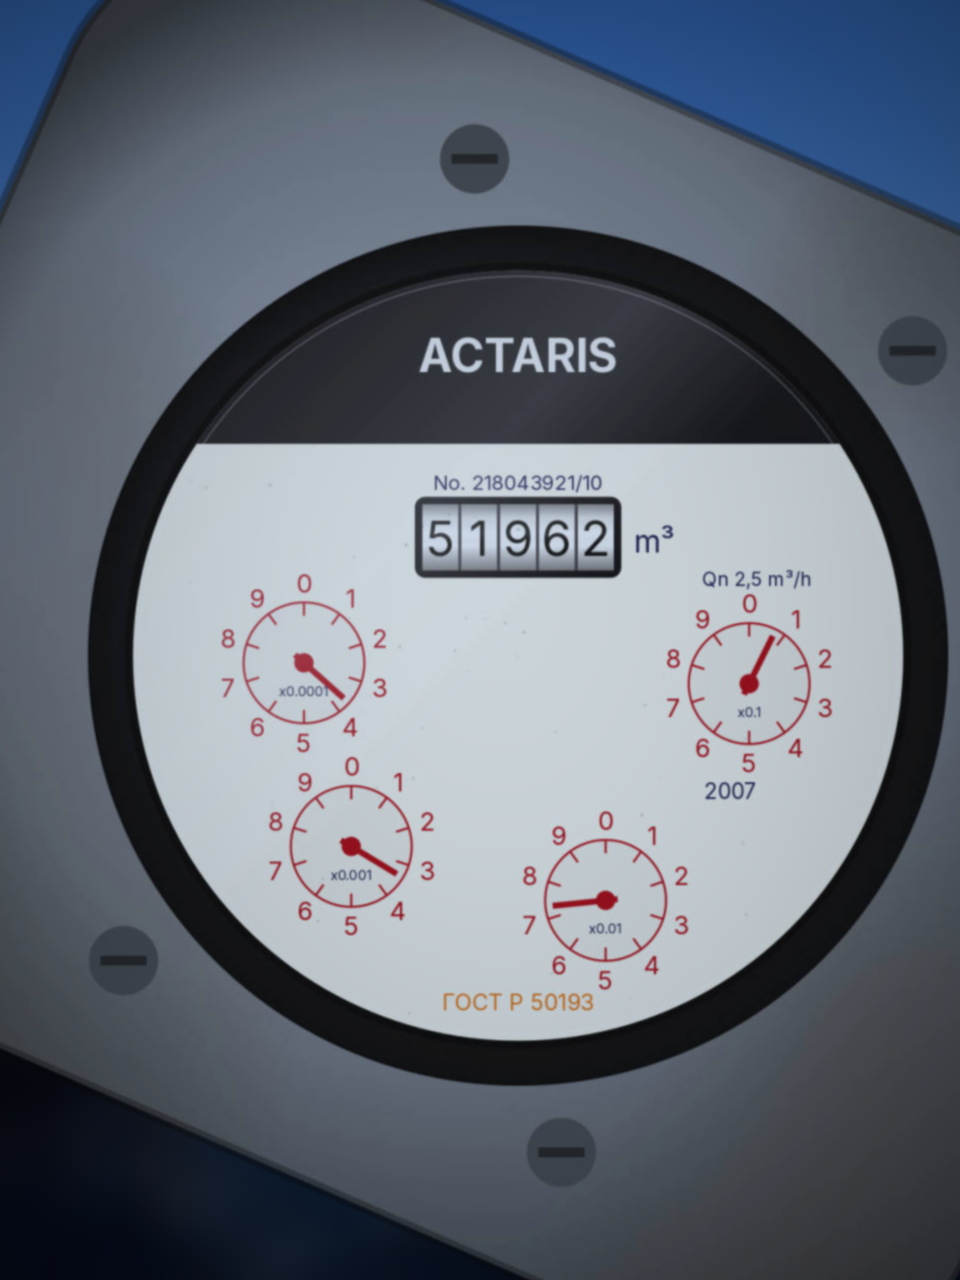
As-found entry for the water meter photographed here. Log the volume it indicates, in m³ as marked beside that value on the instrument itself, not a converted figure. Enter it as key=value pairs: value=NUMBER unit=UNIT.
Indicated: value=51962.0733 unit=m³
